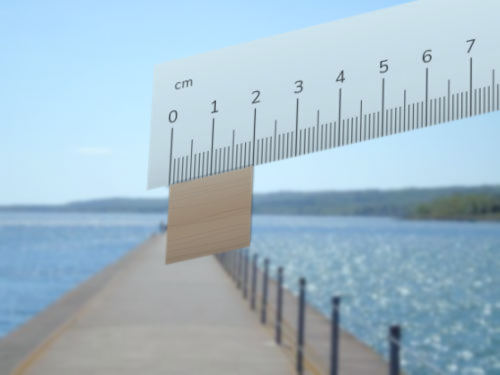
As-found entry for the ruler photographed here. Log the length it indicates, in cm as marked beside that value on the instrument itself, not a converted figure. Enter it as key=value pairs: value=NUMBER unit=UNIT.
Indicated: value=2 unit=cm
